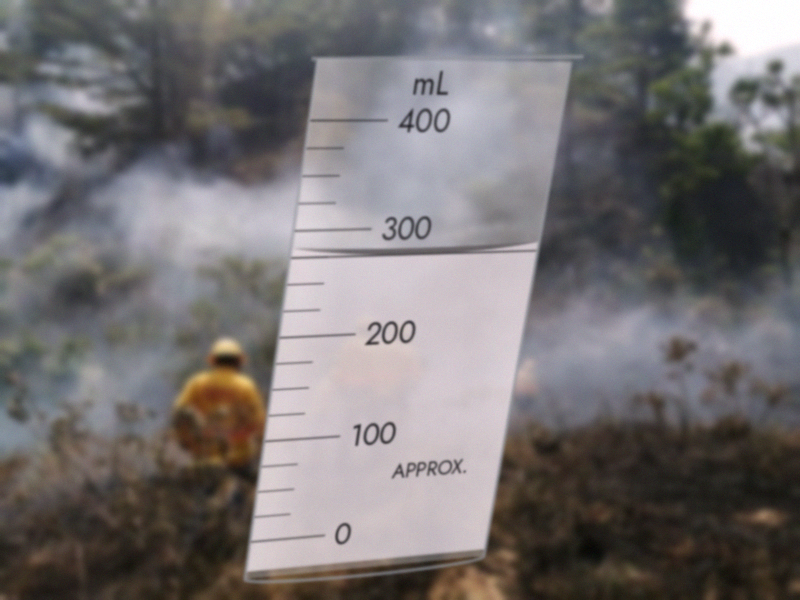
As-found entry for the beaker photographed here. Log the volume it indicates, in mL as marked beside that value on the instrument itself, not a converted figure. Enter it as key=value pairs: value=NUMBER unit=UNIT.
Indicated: value=275 unit=mL
